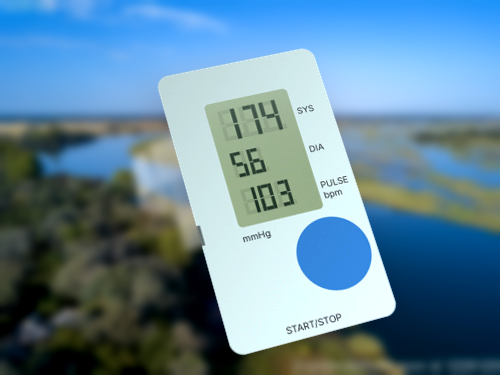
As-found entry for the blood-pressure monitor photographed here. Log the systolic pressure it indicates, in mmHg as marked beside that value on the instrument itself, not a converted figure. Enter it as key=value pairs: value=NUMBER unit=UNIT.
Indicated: value=174 unit=mmHg
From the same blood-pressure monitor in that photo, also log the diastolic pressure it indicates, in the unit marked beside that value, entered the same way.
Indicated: value=56 unit=mmHg
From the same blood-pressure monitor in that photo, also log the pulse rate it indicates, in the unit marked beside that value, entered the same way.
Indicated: value=103 unit=bpm
